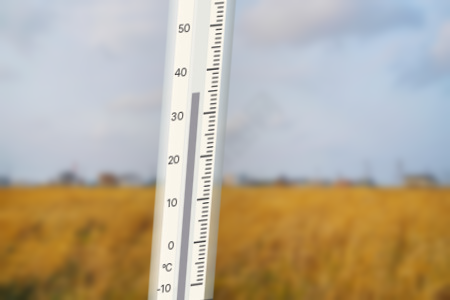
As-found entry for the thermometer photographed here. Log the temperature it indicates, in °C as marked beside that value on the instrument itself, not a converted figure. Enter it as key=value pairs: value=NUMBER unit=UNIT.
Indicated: value=35 unit=°C
